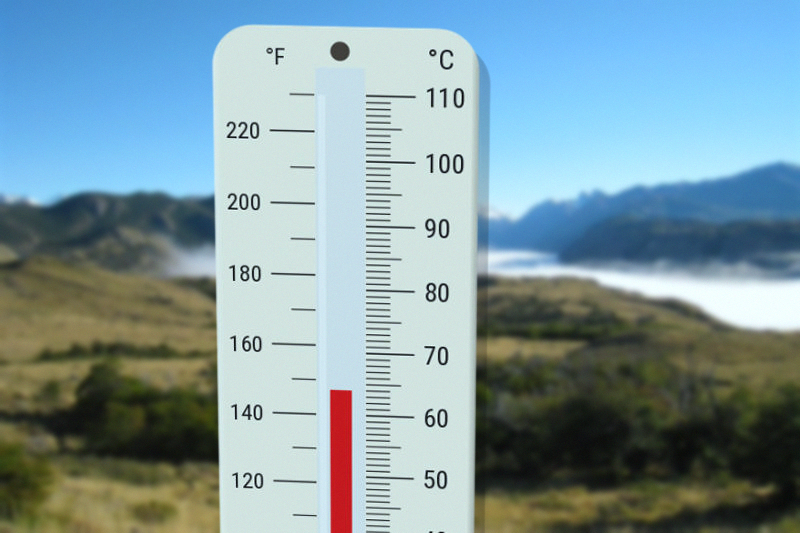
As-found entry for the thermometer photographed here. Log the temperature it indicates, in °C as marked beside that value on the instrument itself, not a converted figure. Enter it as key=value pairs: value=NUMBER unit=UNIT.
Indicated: value=64 unit=°C
